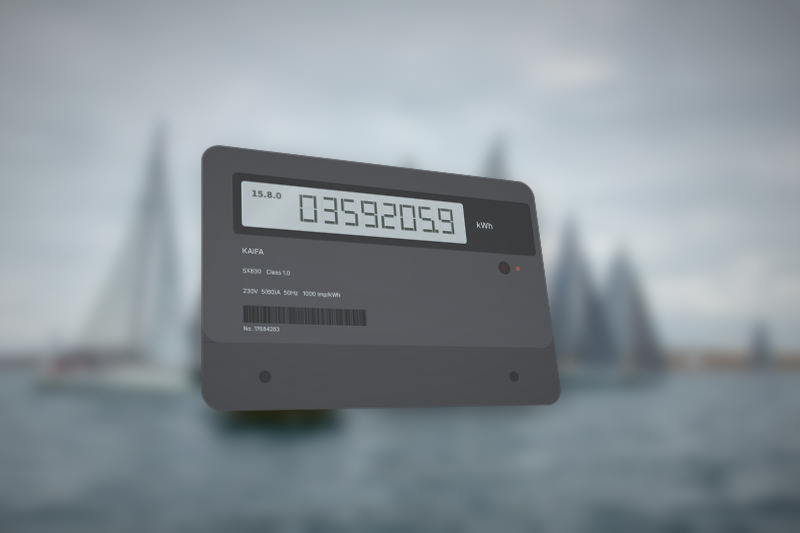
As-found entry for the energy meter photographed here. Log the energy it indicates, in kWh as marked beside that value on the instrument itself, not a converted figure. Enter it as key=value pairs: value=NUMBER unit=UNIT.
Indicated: value=359205.9 unit=kWh
